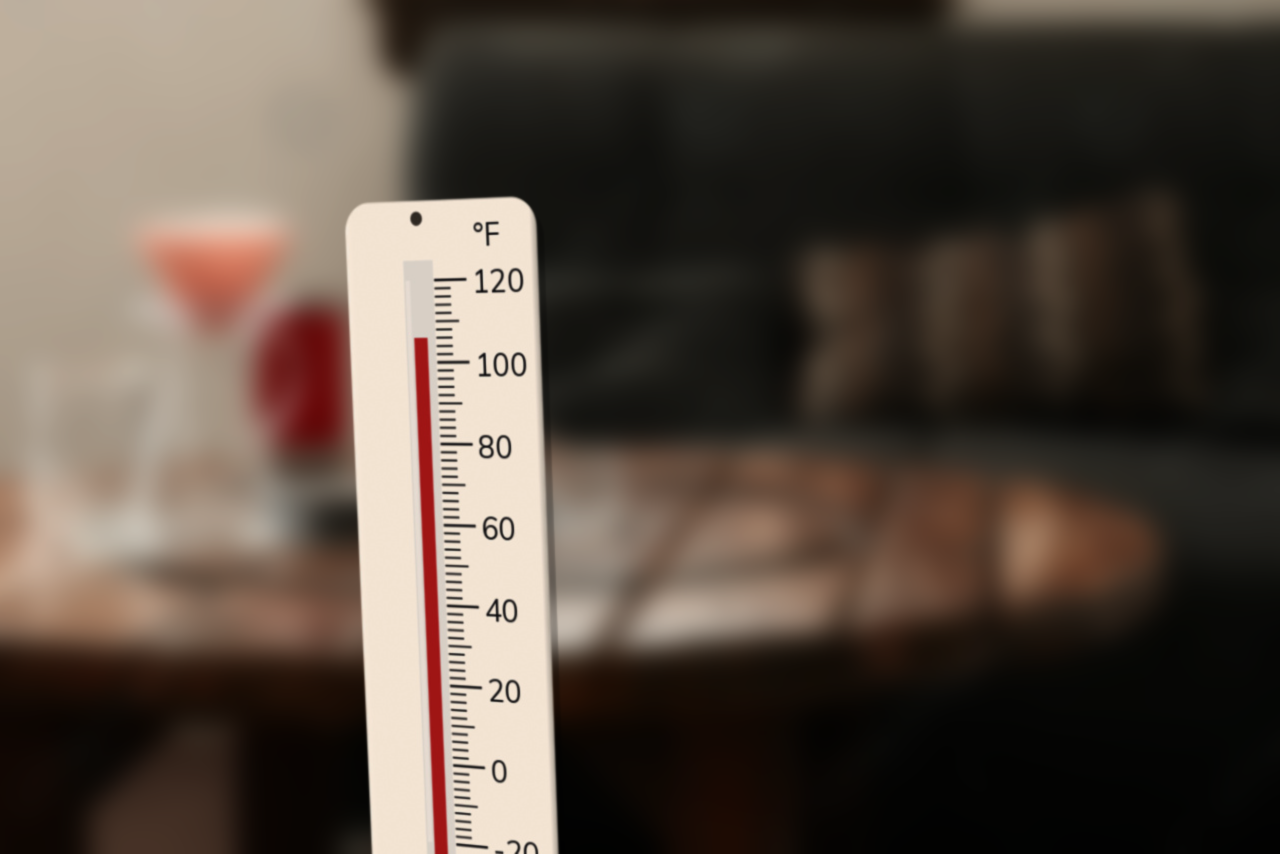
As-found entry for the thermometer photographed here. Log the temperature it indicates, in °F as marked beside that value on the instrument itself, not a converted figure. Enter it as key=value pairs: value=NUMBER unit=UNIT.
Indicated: value=106 unit=°F
